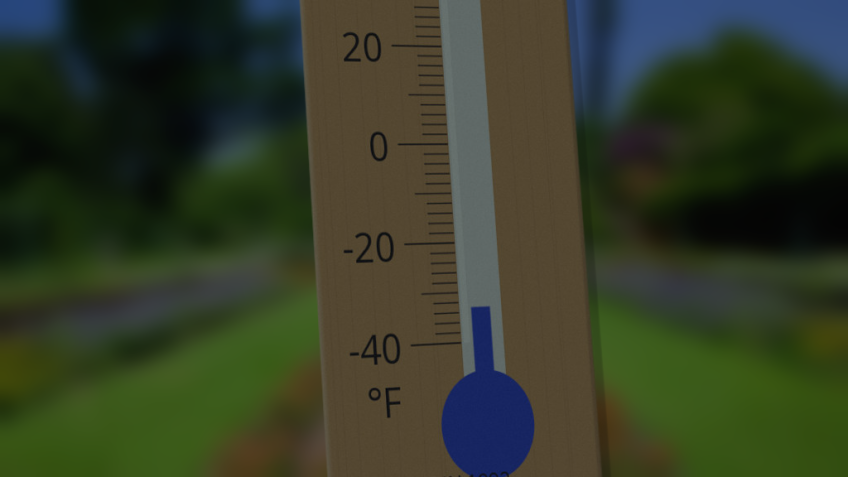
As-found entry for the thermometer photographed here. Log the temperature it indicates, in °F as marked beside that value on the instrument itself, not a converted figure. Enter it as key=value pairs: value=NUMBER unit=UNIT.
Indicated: value=-33 unit=°F
